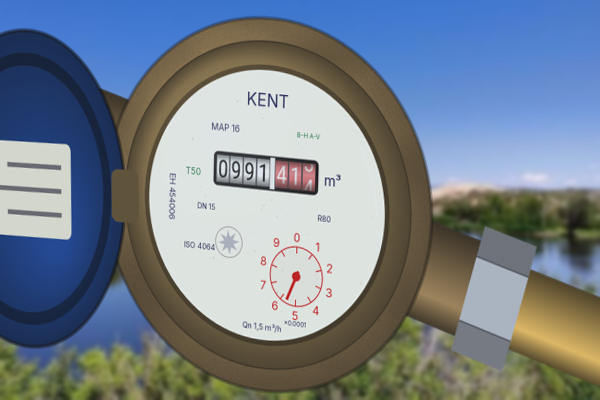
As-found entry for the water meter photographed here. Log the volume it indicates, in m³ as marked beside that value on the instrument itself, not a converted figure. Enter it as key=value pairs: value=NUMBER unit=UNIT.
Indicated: value=991.4135 unit=m³
